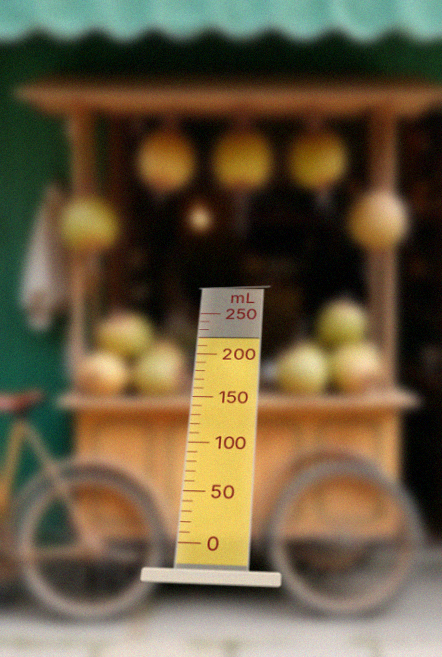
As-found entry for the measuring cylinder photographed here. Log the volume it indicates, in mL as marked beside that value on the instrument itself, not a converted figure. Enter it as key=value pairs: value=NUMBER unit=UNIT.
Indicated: value=220 unit=mL
